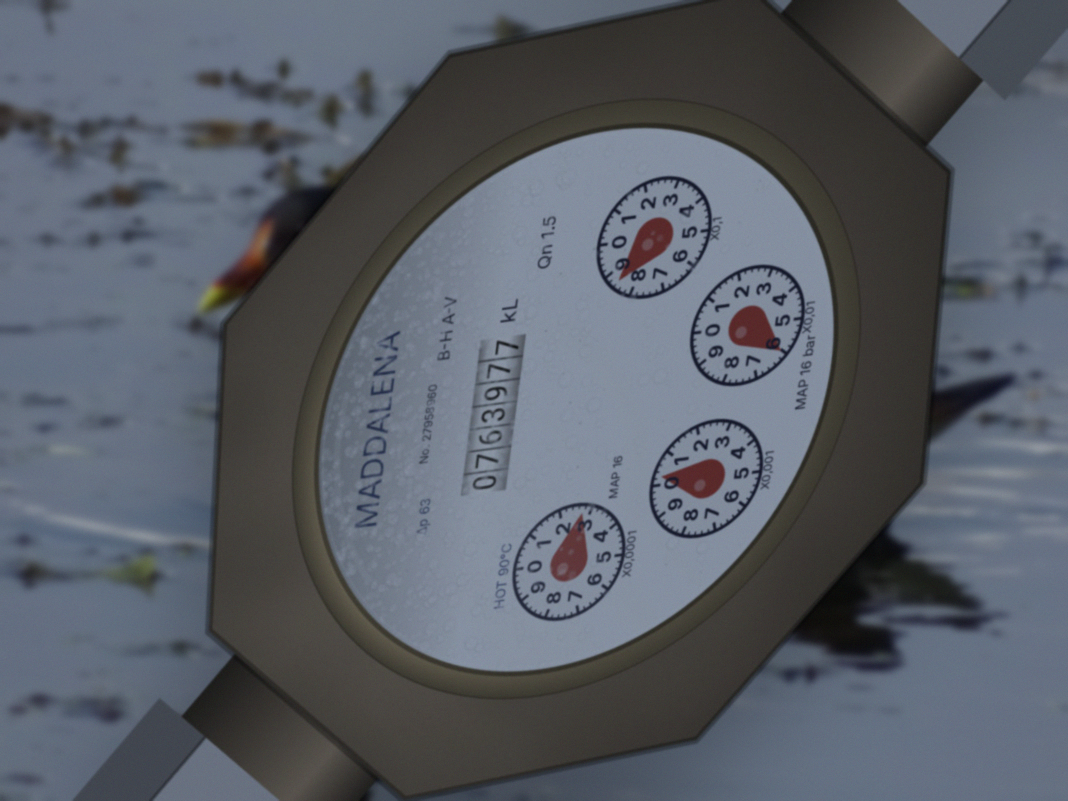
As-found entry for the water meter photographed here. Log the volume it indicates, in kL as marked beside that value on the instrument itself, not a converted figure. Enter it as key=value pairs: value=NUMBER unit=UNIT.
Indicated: value=763976.8602 unit=kL
